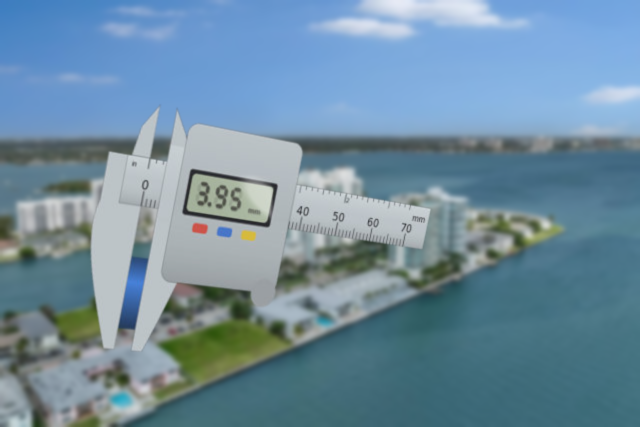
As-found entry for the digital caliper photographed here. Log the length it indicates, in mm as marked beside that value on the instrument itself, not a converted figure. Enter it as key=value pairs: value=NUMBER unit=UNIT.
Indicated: value=3.95 unit=mm
